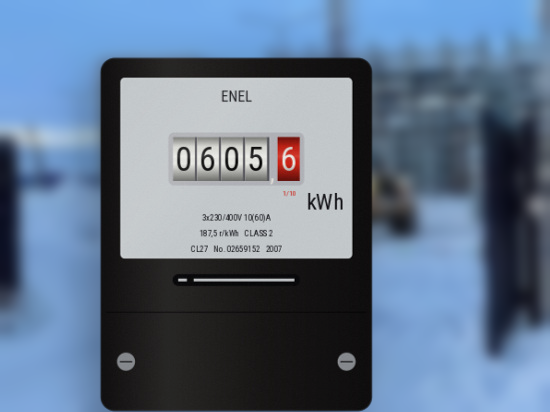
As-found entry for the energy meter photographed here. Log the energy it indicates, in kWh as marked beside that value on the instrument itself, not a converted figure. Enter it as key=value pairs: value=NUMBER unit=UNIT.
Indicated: value=605.6 unit=kWh
